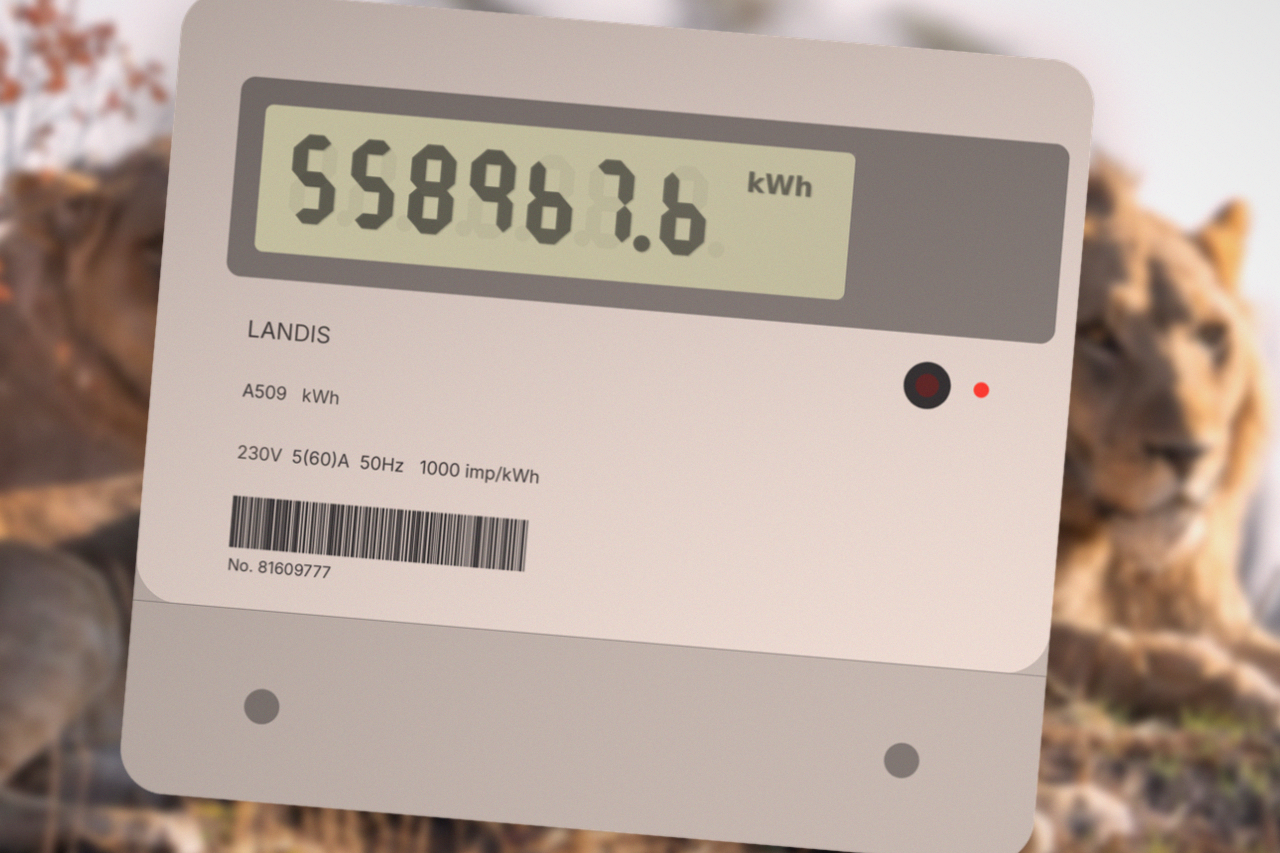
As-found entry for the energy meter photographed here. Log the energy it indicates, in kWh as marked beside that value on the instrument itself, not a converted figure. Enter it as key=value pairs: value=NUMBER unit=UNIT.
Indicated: value=558967.6 unit=kWh
